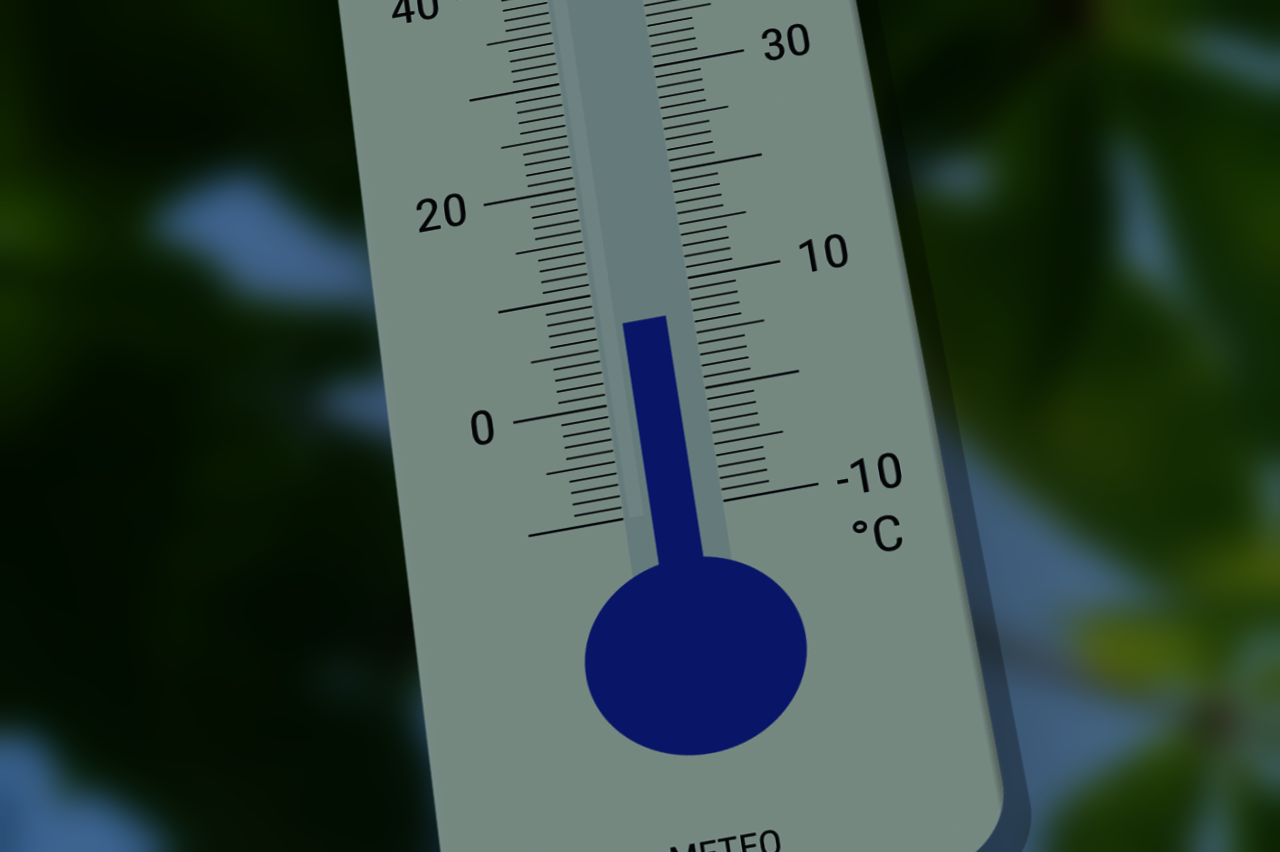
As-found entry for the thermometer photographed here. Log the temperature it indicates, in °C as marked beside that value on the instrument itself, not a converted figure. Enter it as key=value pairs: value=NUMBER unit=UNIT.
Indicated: value=7 unit=°C
